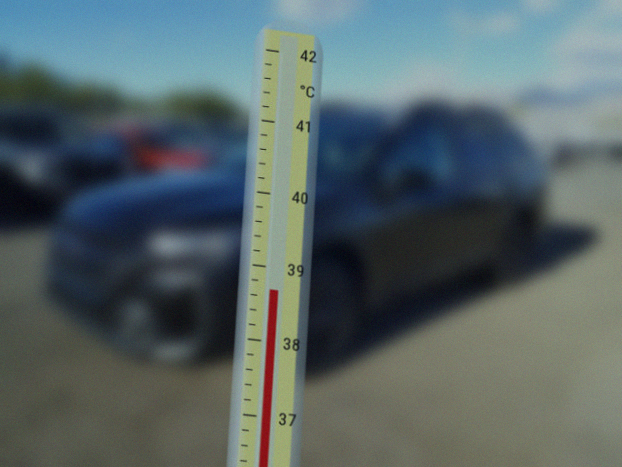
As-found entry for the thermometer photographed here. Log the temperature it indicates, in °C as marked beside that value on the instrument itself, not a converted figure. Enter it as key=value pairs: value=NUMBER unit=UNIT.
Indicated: value=38.7 unit=°C
